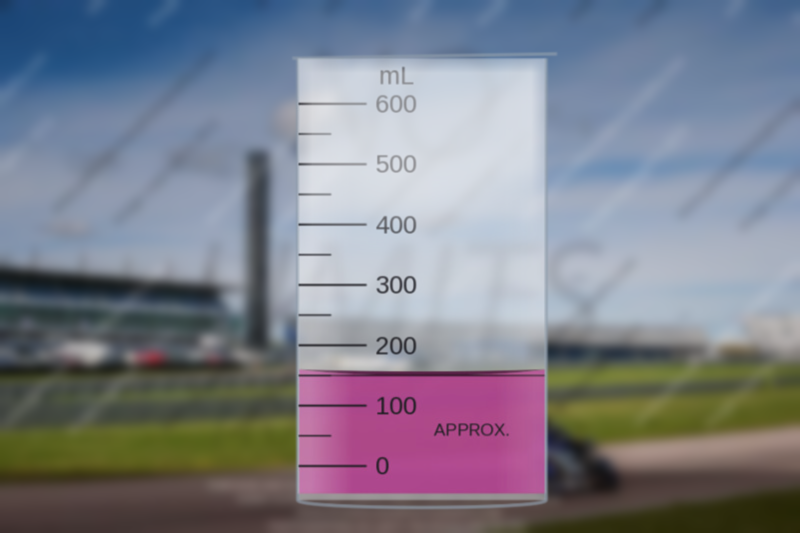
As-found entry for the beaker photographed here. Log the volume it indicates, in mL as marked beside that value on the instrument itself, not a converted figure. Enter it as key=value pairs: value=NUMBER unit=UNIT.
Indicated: value=150 unit=mL
